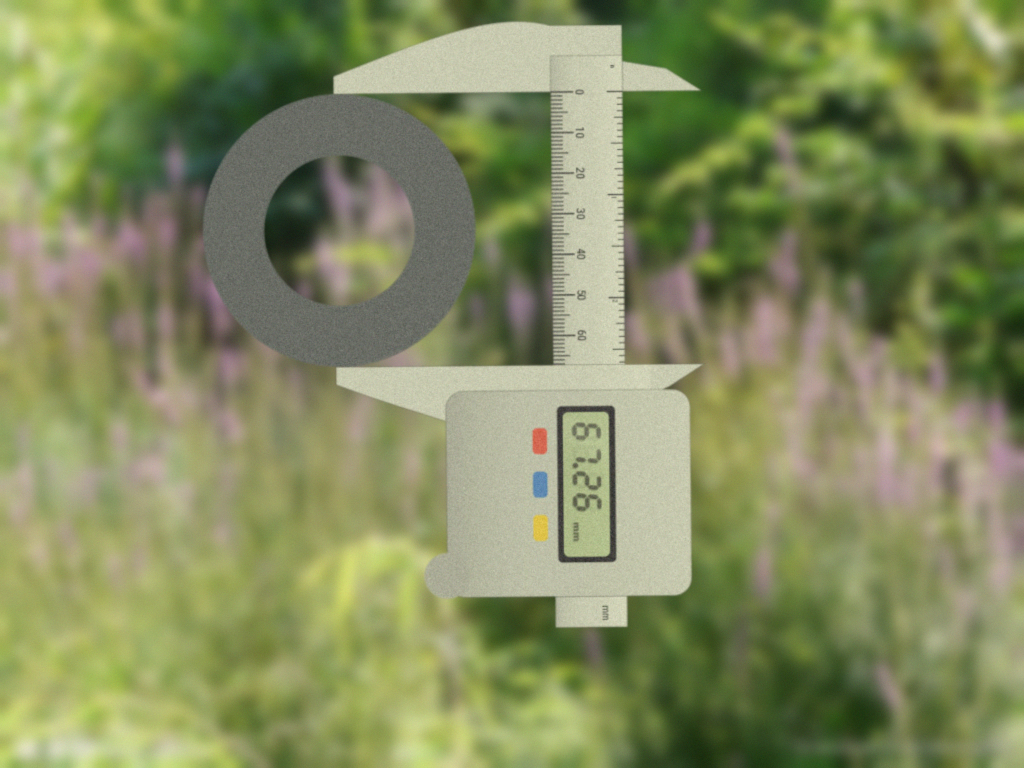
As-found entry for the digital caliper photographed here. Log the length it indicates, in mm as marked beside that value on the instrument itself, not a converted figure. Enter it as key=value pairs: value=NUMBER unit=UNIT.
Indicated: value=67.26 unit=mm
